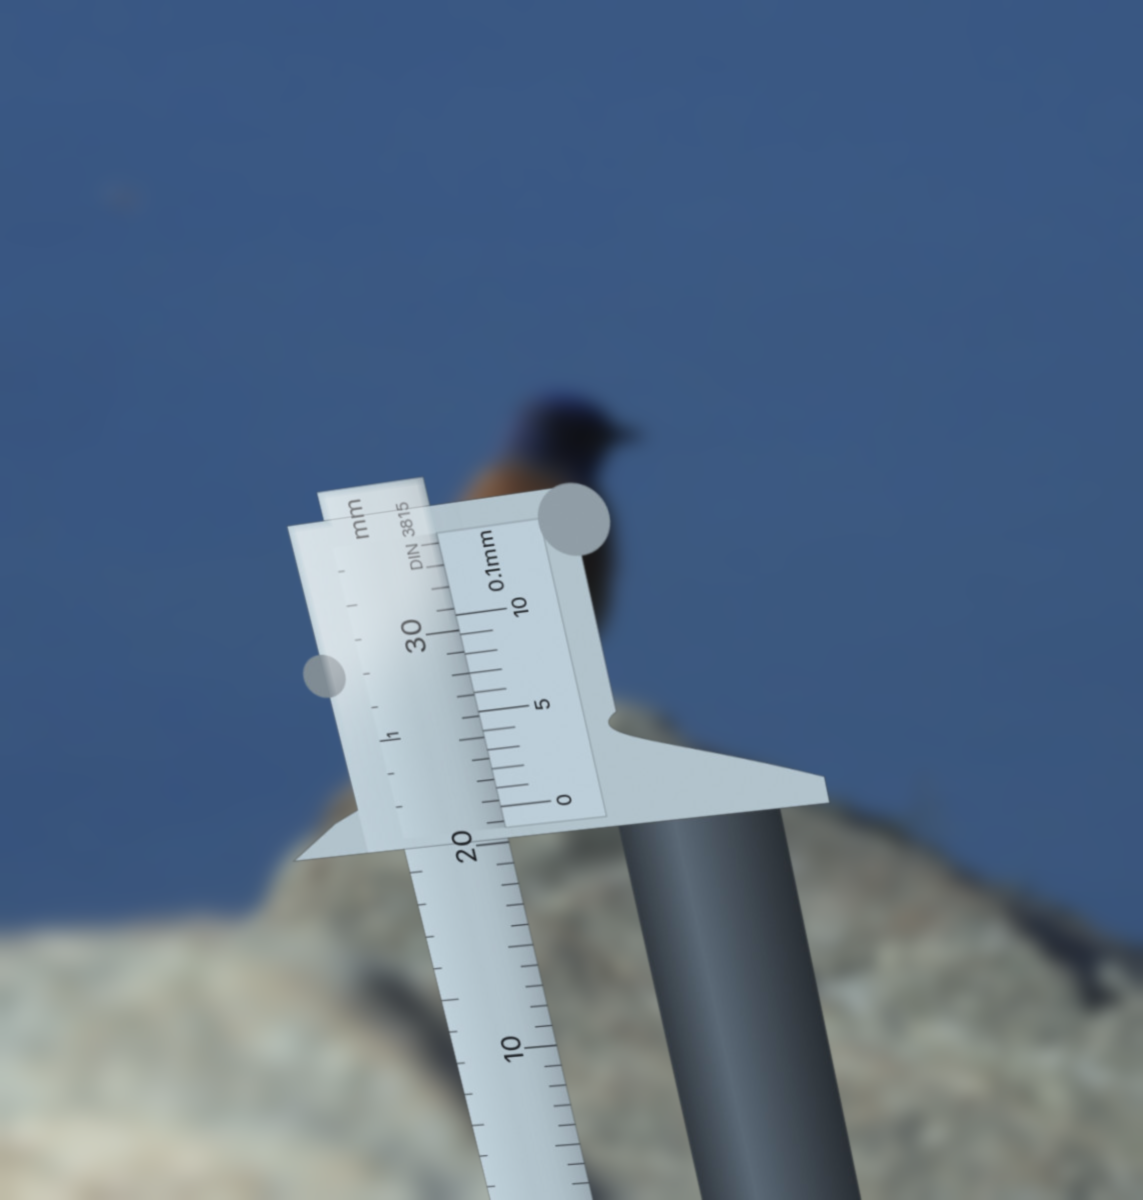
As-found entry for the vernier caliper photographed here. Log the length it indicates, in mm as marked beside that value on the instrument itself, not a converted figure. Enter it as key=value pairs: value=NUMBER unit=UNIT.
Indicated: value=21.7 unit=mm
